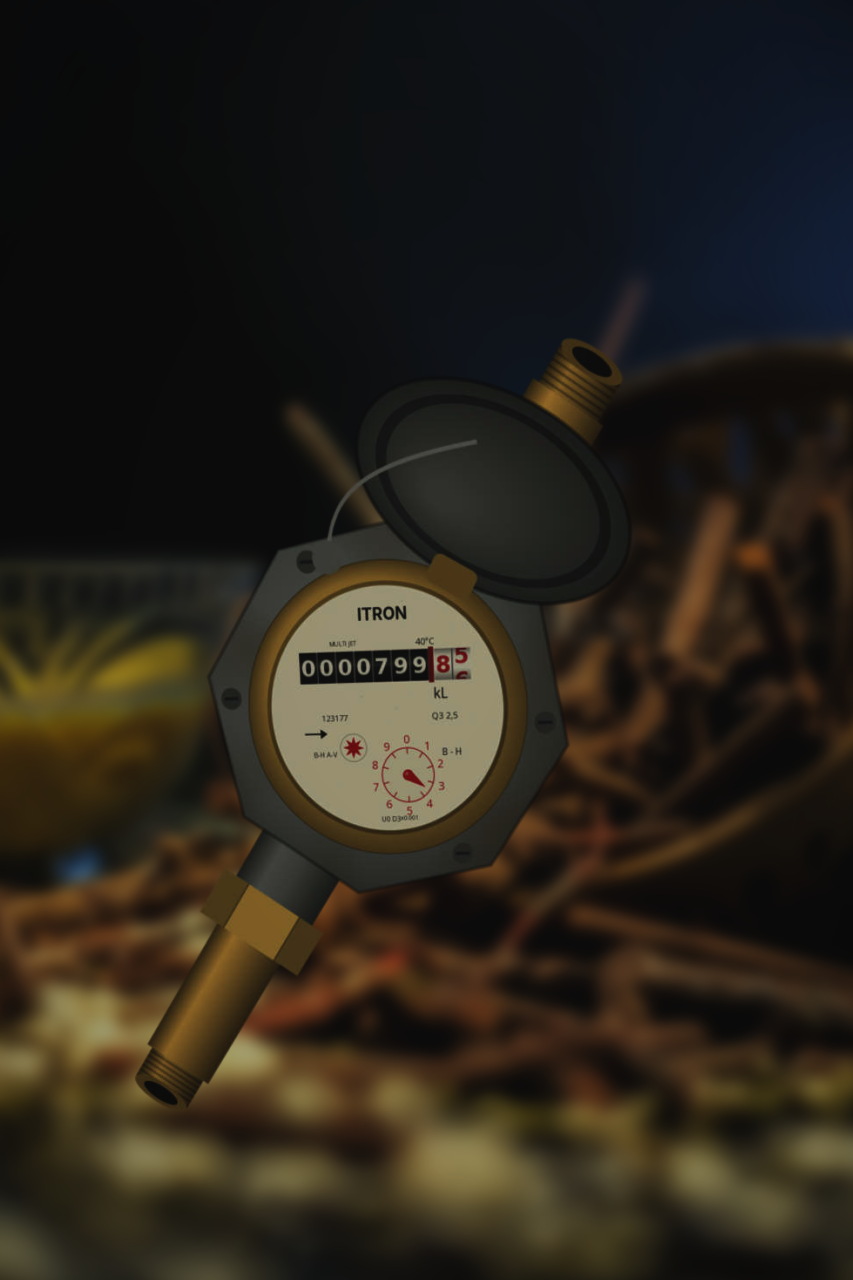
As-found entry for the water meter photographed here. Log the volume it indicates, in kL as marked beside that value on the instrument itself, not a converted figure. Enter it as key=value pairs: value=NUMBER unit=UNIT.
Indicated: value=799.853 unit=kL
